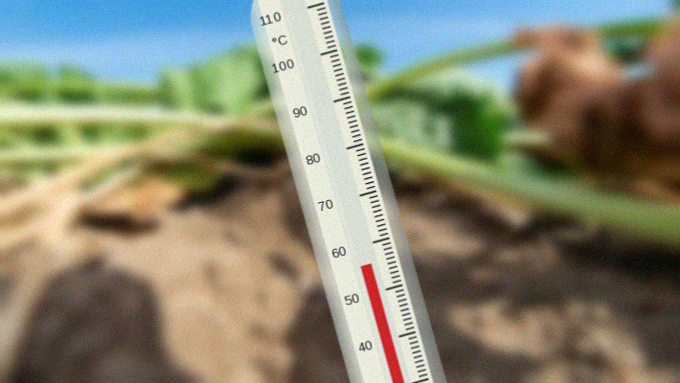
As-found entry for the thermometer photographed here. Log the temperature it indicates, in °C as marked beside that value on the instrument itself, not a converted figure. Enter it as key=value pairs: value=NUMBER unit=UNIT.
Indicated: value=56 unit=°C
